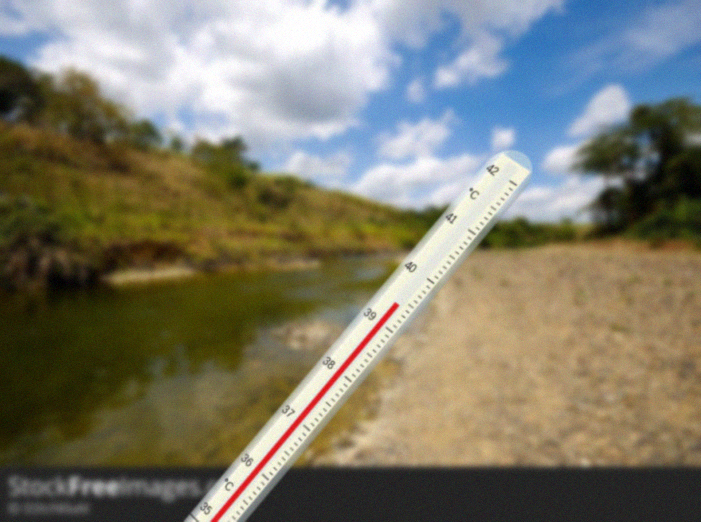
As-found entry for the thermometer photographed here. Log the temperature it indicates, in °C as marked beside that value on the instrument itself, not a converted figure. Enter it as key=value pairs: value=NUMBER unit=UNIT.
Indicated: value=39.4 unit=°C
